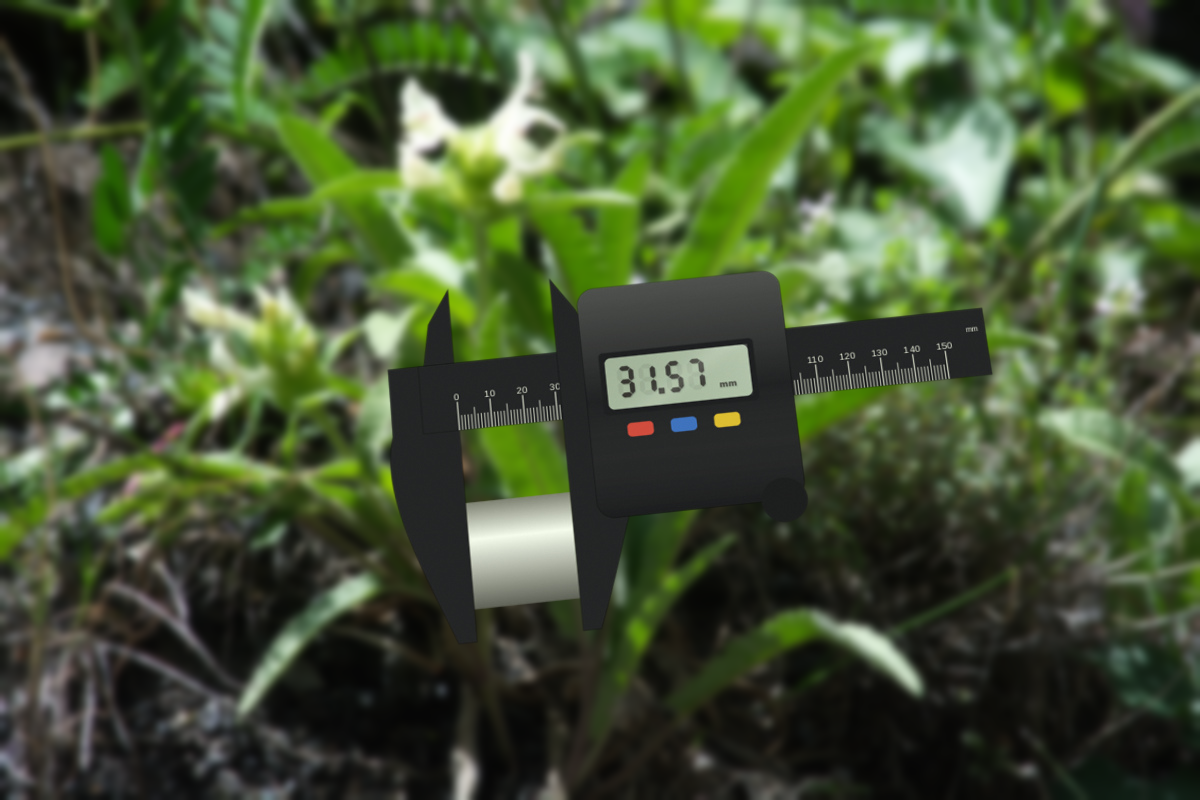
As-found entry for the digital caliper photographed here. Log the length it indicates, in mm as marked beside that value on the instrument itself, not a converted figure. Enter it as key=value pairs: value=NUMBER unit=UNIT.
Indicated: value=31.57 unit=mm
